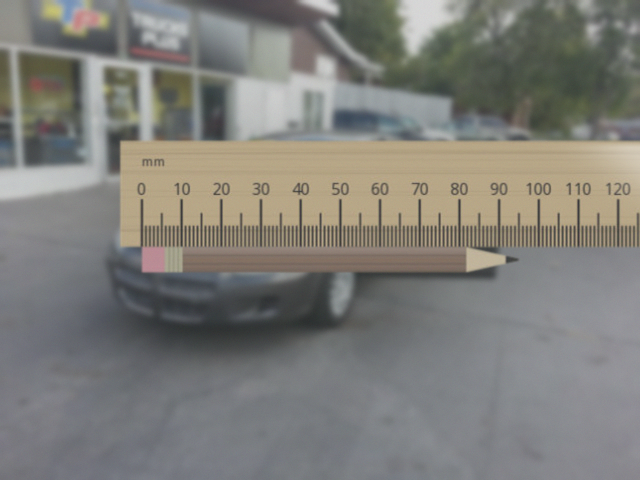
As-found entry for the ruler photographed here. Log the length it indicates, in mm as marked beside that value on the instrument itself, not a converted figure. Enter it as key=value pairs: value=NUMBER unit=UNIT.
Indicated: value=95 unit=mm
